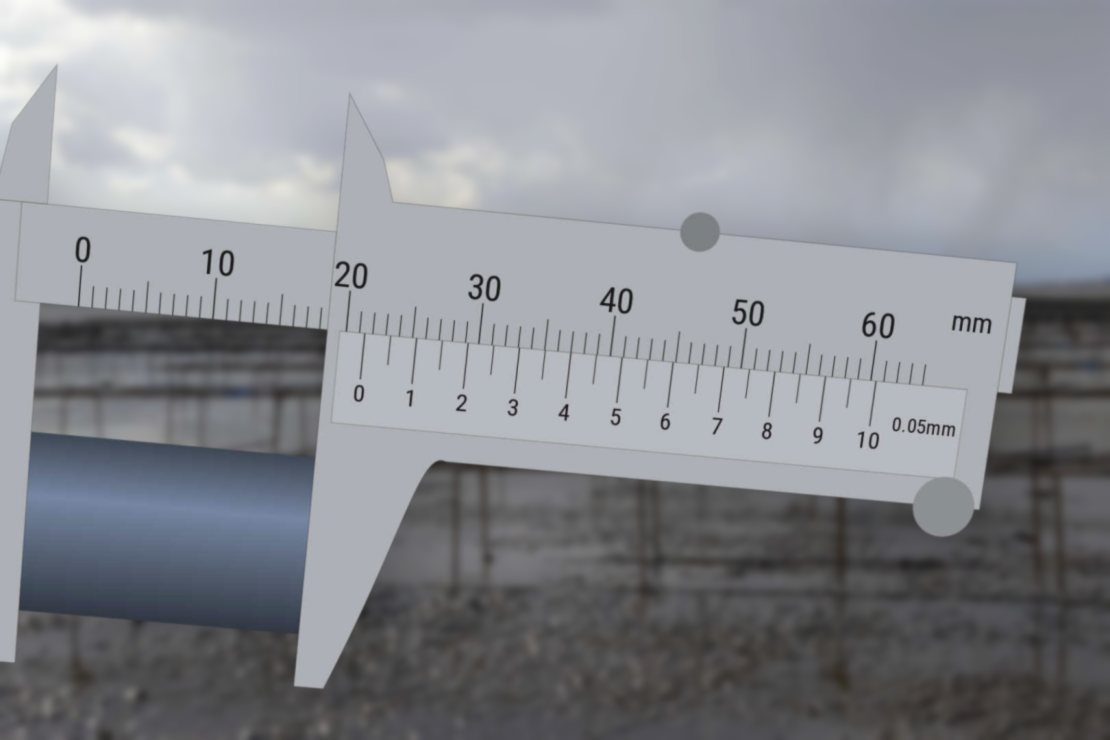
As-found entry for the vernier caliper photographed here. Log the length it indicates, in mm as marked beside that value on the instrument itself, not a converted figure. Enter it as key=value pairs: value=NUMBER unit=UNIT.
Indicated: value=21.4 unit=mm
